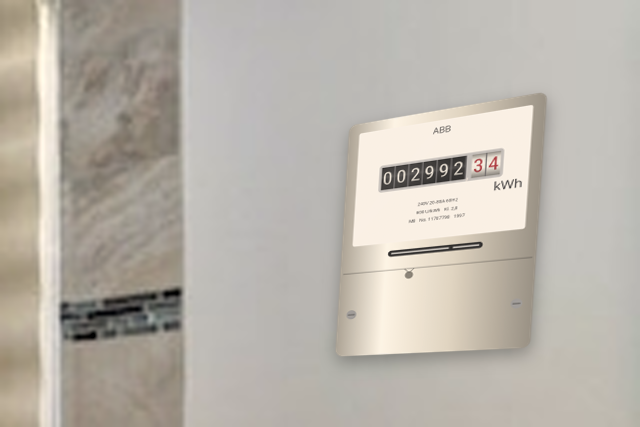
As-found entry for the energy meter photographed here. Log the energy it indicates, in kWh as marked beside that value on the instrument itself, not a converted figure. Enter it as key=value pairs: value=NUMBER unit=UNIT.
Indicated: value=2992.34 unit=kWh
